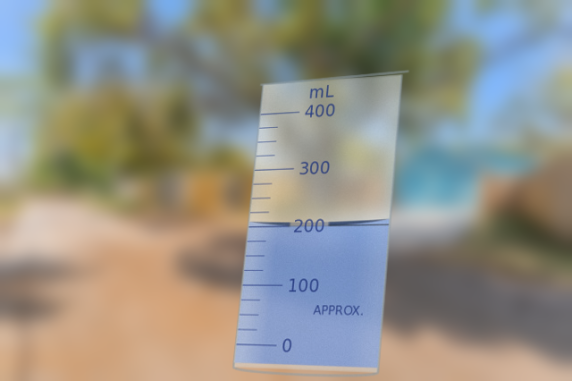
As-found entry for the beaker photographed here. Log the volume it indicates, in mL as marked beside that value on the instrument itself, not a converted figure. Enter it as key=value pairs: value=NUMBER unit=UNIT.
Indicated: value=200 unit=mL
